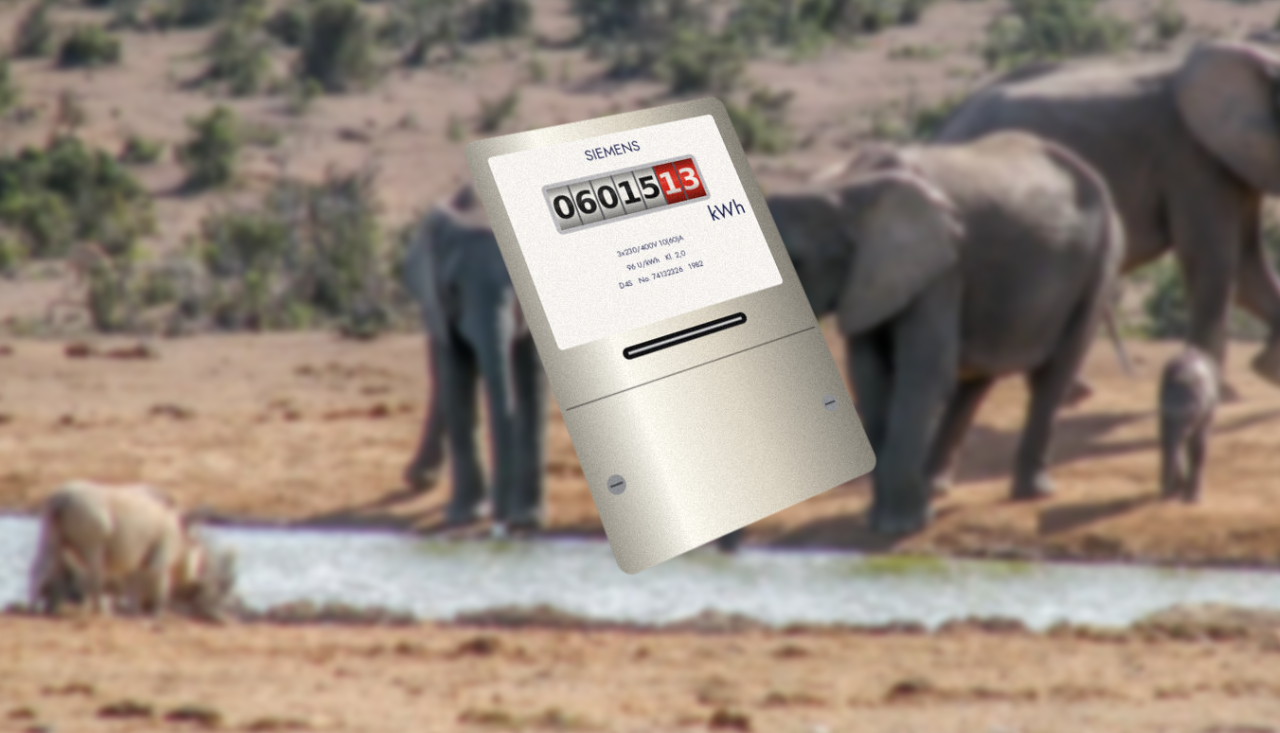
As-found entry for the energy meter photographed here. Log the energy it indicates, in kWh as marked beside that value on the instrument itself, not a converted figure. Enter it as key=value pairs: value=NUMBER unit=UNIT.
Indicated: value=6015.13 unit=kWh
